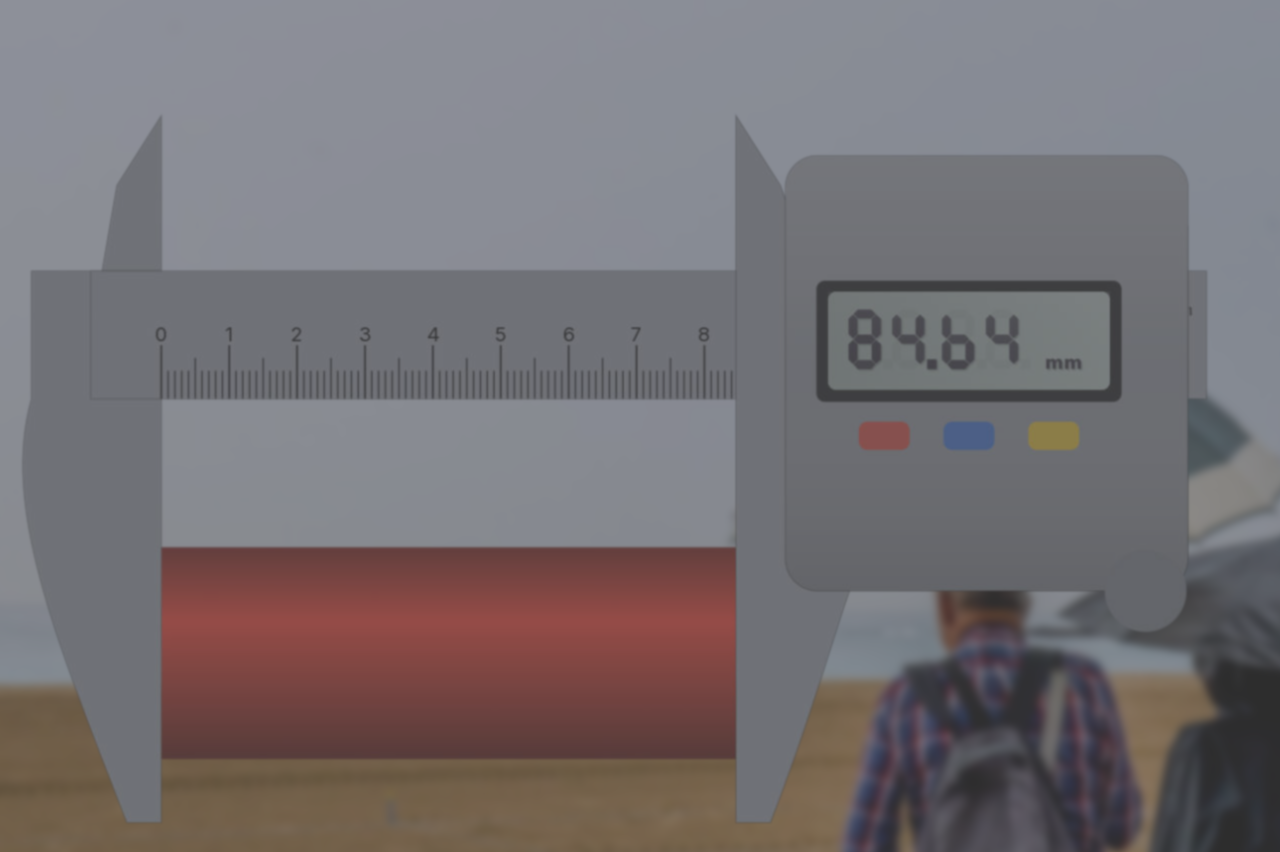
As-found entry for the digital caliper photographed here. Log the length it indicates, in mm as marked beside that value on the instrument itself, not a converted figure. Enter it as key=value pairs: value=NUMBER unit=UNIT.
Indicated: value=84.64 unit=mm
